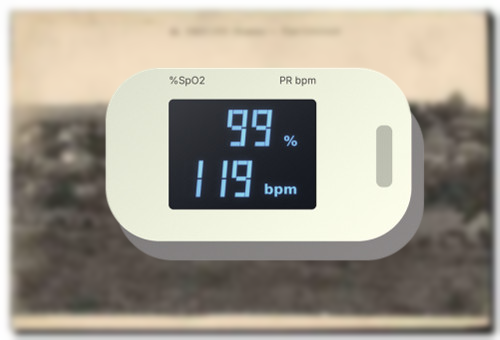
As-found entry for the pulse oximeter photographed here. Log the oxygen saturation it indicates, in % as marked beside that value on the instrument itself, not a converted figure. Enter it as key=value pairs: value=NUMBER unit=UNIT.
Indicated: value=99 unit=%
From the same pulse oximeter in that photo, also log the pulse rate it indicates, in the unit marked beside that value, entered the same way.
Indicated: value=119 unit=bpm
